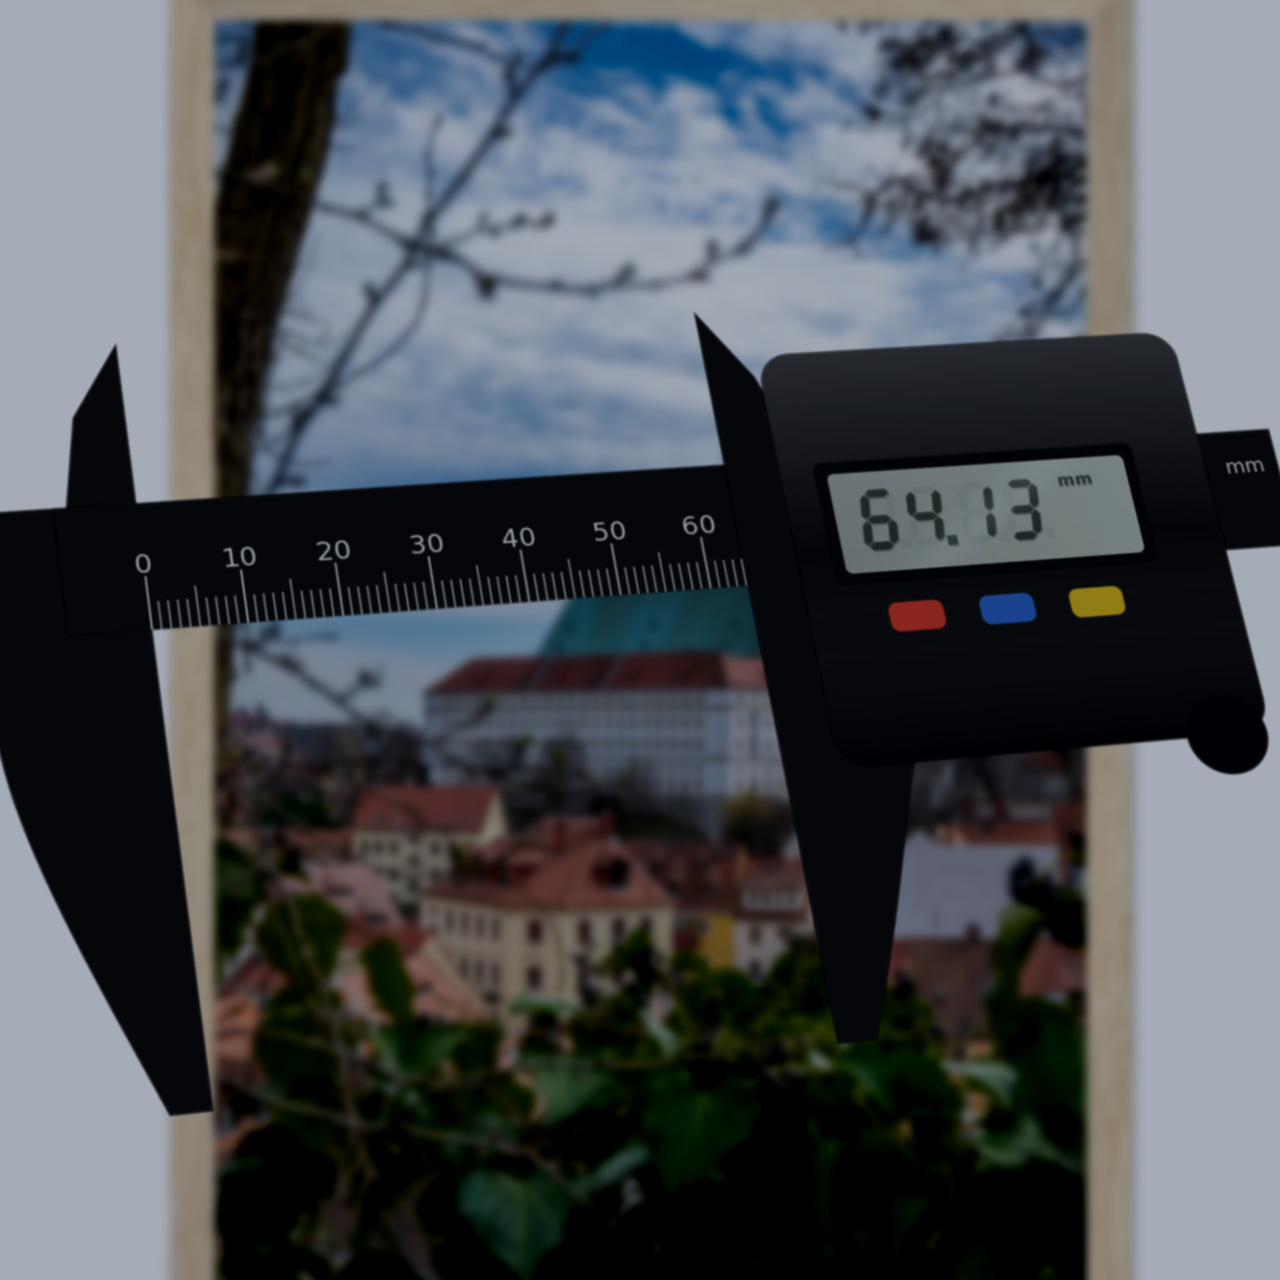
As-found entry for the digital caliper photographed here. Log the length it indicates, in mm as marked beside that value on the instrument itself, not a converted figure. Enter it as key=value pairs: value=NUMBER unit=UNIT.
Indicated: value=64.13 unit=mm
